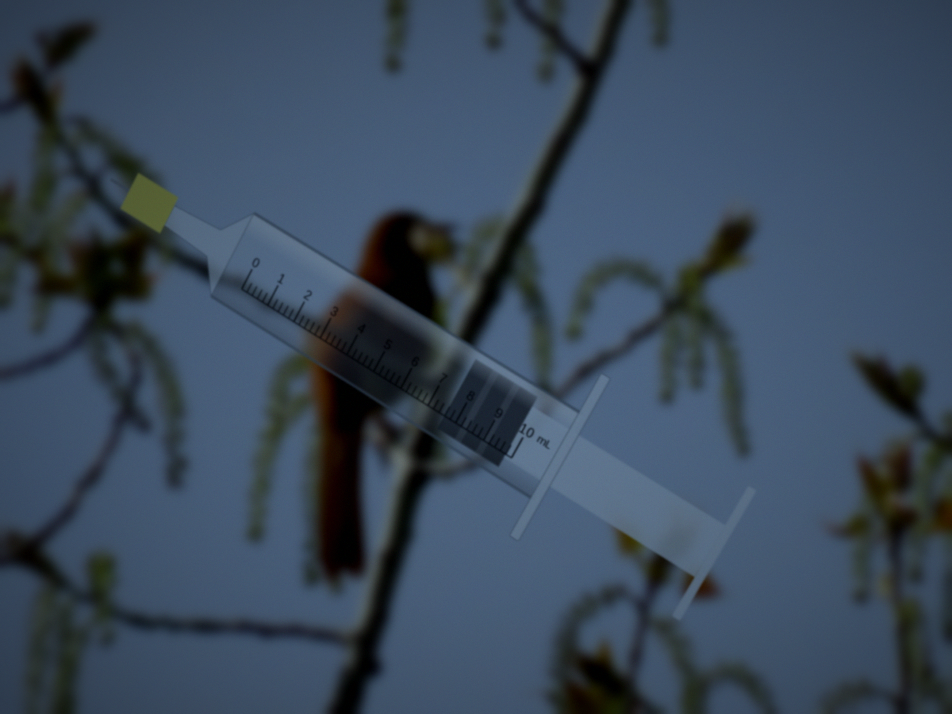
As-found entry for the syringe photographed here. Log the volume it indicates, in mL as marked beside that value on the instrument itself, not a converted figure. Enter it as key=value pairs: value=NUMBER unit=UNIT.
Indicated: value=7.6 unit=mL
